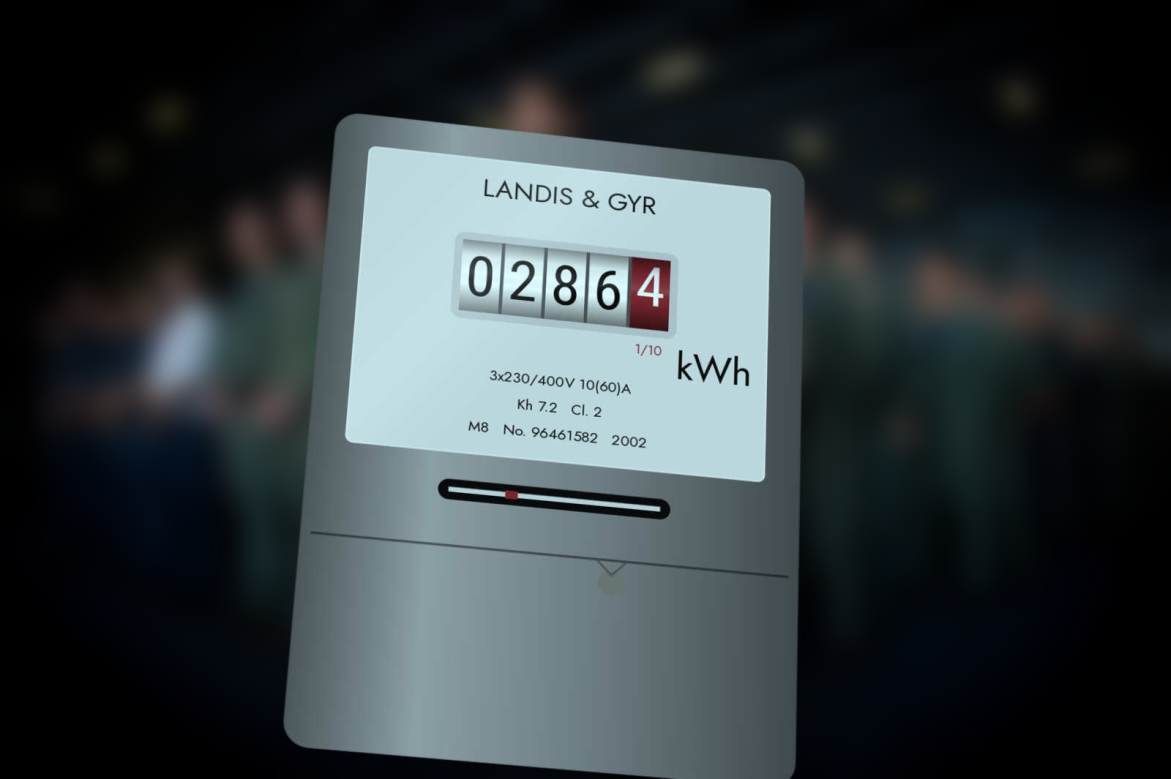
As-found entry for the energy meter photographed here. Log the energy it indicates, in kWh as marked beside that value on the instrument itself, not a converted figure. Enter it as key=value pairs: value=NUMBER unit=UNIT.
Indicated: value=286.4 unit=kWh
